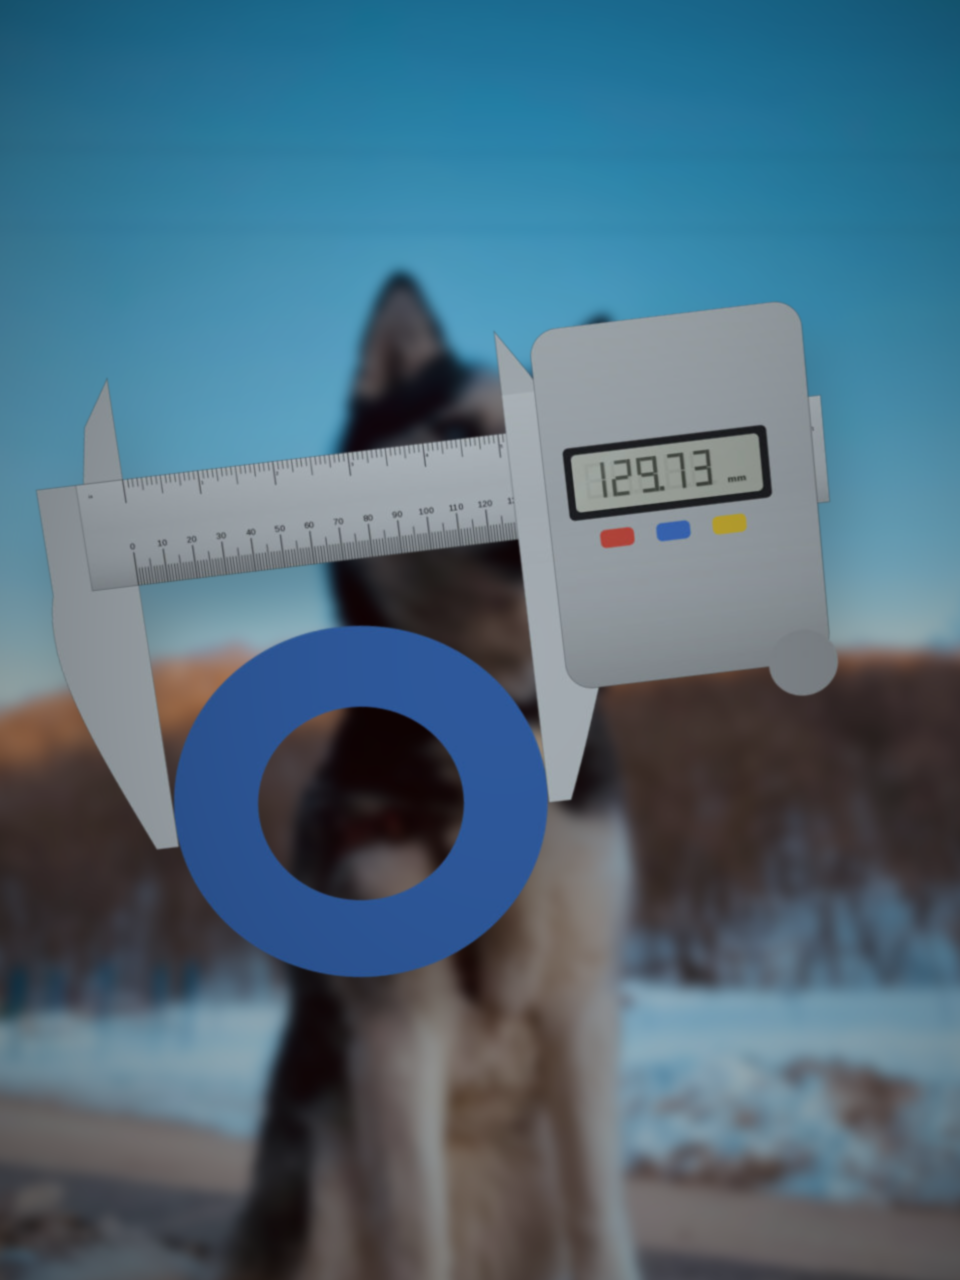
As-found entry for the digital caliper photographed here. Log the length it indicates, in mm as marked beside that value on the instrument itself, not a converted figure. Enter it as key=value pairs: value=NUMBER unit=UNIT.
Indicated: value=129.73 unit=mm
